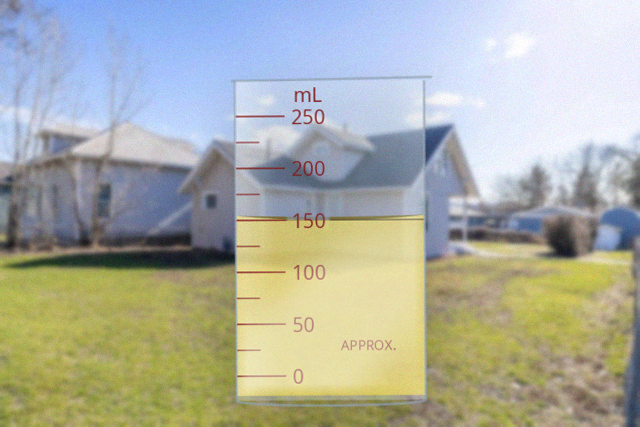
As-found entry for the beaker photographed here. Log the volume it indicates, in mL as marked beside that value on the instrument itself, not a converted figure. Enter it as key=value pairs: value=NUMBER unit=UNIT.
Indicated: value=150 unit=mL
